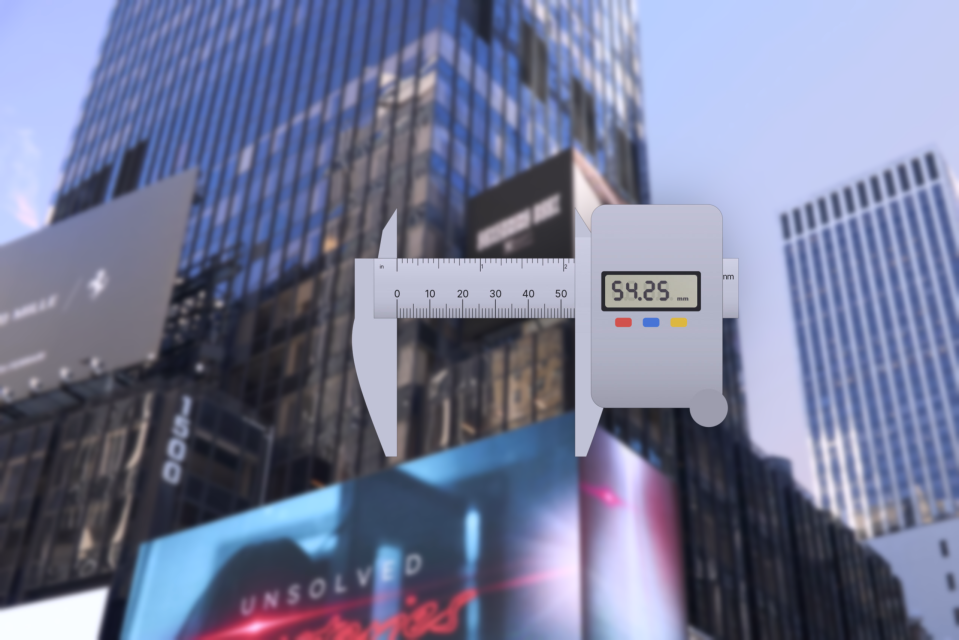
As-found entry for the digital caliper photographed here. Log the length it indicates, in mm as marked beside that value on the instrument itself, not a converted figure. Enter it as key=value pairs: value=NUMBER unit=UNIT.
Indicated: value=54.25 unit=mm
